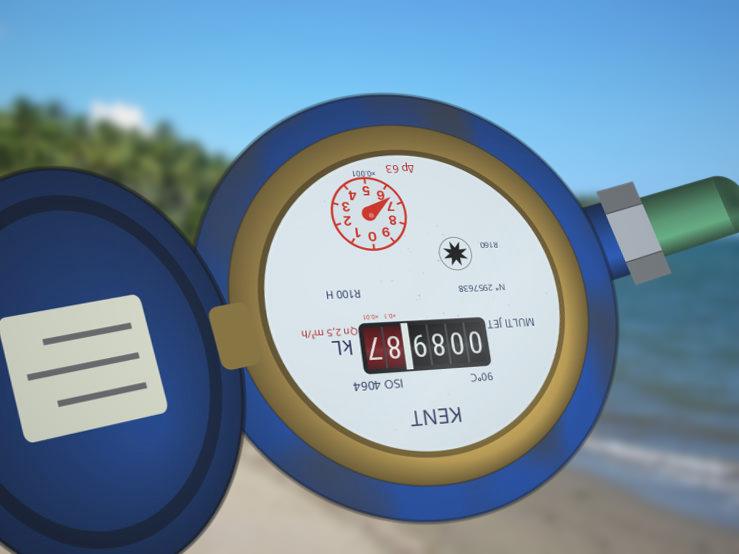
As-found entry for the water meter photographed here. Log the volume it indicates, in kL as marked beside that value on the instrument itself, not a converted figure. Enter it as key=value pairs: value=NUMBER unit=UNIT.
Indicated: value=89.876 unit=kL
